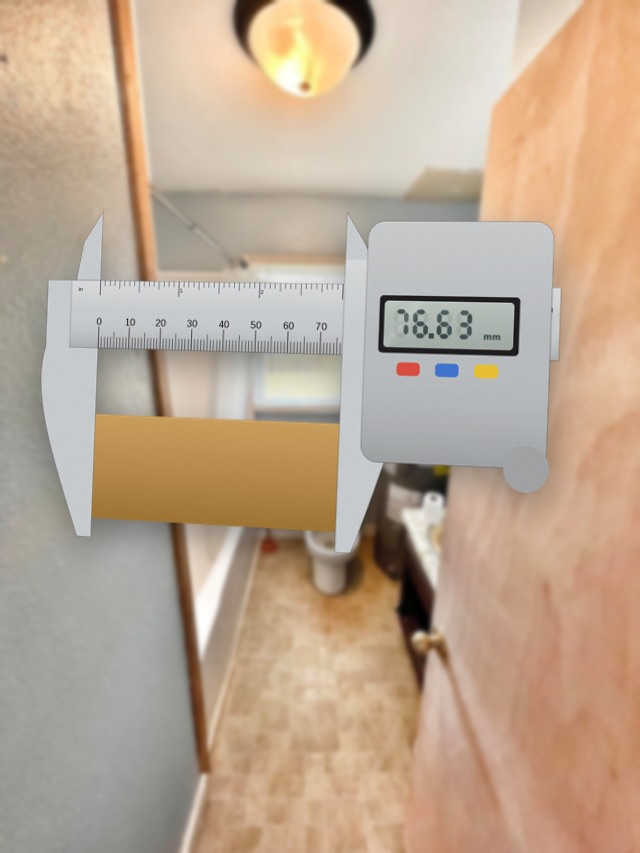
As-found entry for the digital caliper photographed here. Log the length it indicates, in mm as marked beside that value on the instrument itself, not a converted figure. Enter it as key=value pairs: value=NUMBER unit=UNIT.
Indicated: value=76.63 unit=mm
